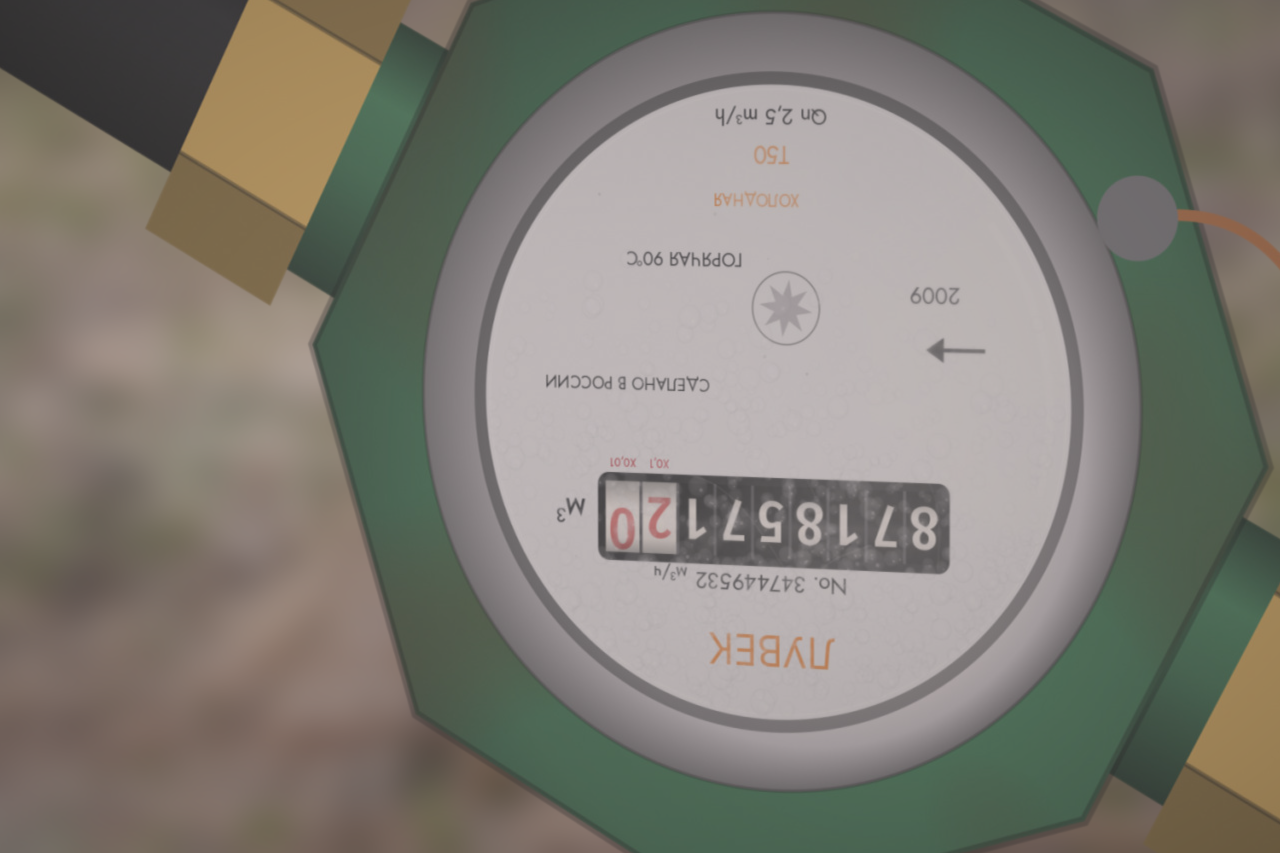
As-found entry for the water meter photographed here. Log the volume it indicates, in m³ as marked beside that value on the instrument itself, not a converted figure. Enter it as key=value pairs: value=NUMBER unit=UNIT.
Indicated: value=8718571.20 unit=m³
